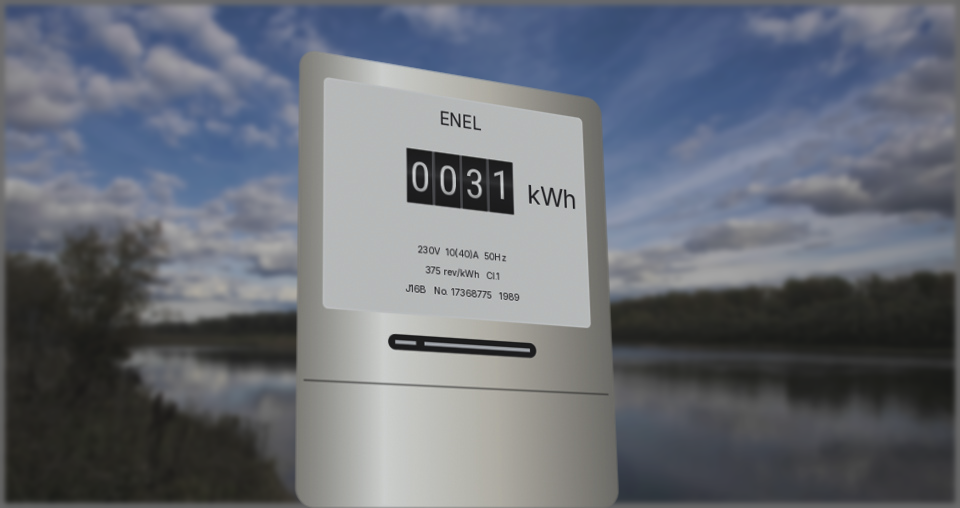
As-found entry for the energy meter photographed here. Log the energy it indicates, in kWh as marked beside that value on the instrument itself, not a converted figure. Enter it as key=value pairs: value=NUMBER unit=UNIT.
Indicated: value=31 unit=kWh
